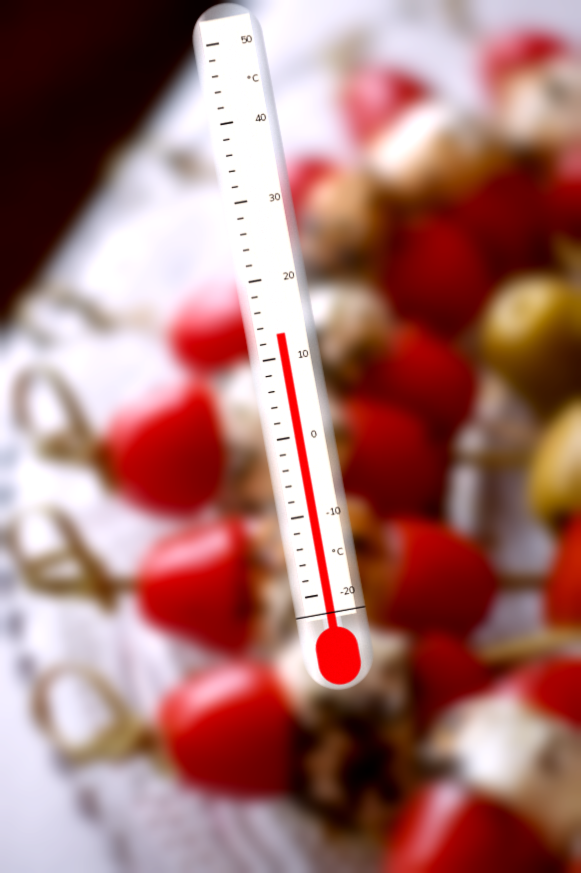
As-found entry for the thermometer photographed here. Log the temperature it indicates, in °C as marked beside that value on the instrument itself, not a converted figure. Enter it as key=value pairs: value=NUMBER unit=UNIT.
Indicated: value=13 unit=°C
